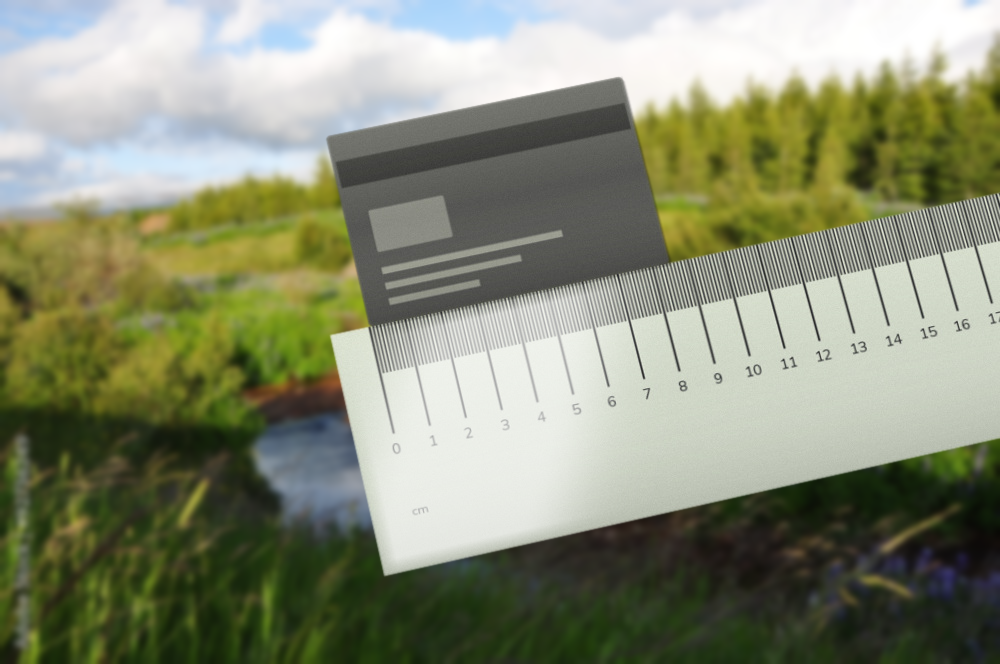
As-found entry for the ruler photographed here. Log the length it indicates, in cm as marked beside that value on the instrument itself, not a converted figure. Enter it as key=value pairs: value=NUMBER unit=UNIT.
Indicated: value=8.5 unit=cm
